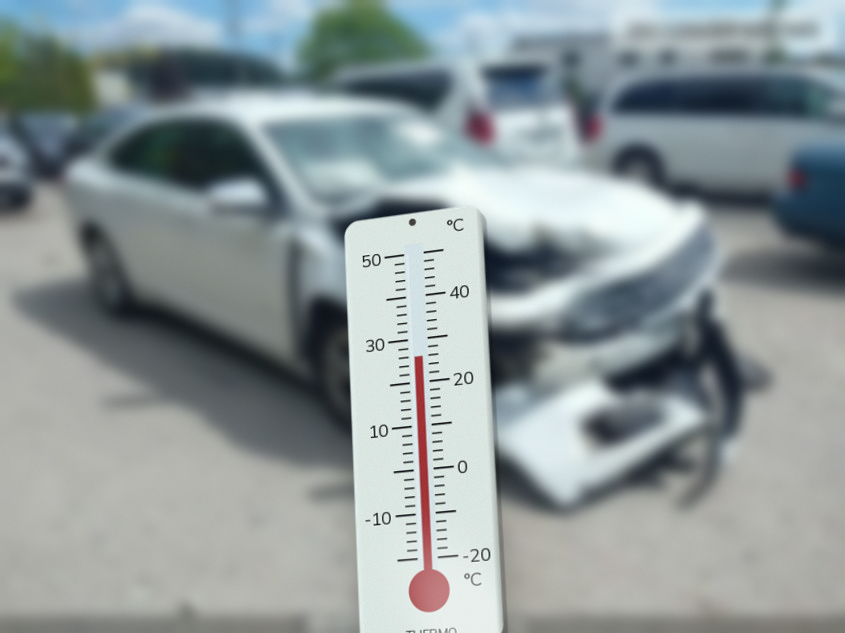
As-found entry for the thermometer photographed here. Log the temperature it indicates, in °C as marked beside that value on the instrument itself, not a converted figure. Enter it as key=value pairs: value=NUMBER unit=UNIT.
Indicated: value=26 unit=°C
